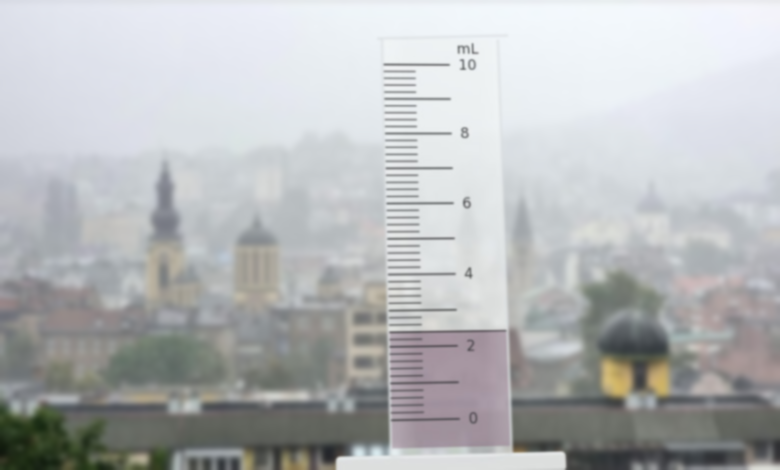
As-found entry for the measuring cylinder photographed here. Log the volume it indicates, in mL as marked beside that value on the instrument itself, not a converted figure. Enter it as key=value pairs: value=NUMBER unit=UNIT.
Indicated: value=2.4 unit=mL
